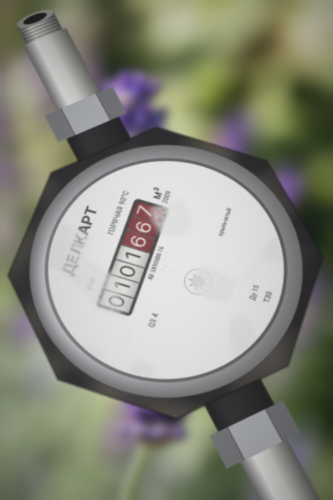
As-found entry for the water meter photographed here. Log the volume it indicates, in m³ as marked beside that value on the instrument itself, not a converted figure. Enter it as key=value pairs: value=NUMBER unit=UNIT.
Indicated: value=101.667 unit=m³
